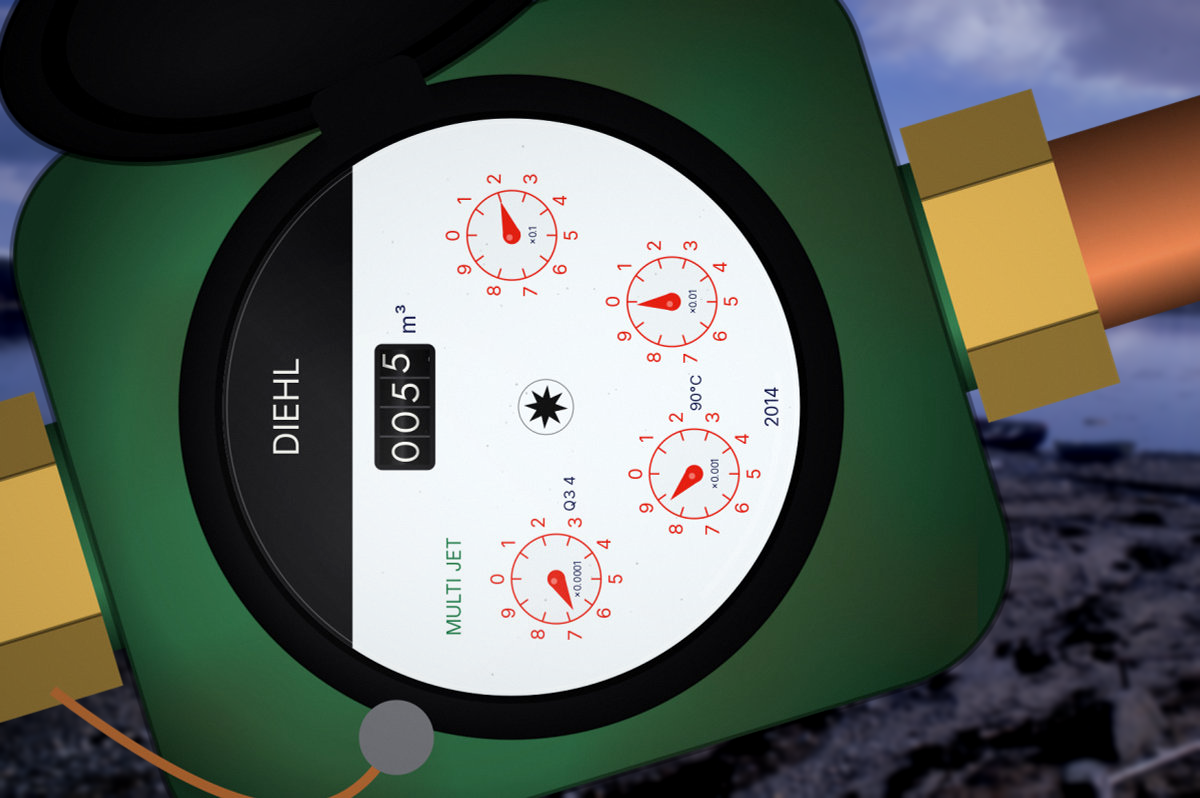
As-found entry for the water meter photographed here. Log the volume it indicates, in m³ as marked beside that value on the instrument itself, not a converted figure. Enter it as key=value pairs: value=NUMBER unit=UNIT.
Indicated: value=55.1986 unit=m³
